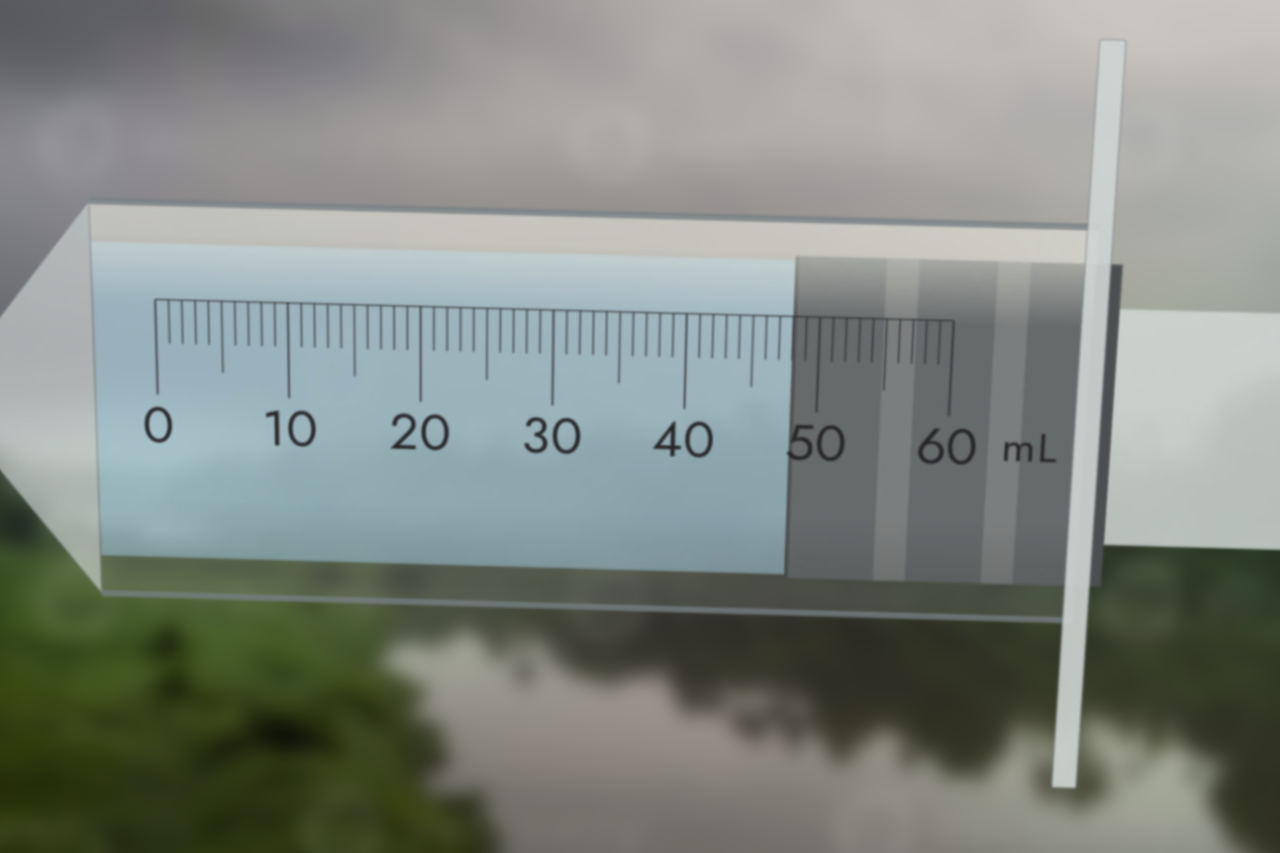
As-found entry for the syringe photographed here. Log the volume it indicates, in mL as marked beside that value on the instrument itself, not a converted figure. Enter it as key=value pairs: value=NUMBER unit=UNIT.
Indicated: value=48 unit=mL
